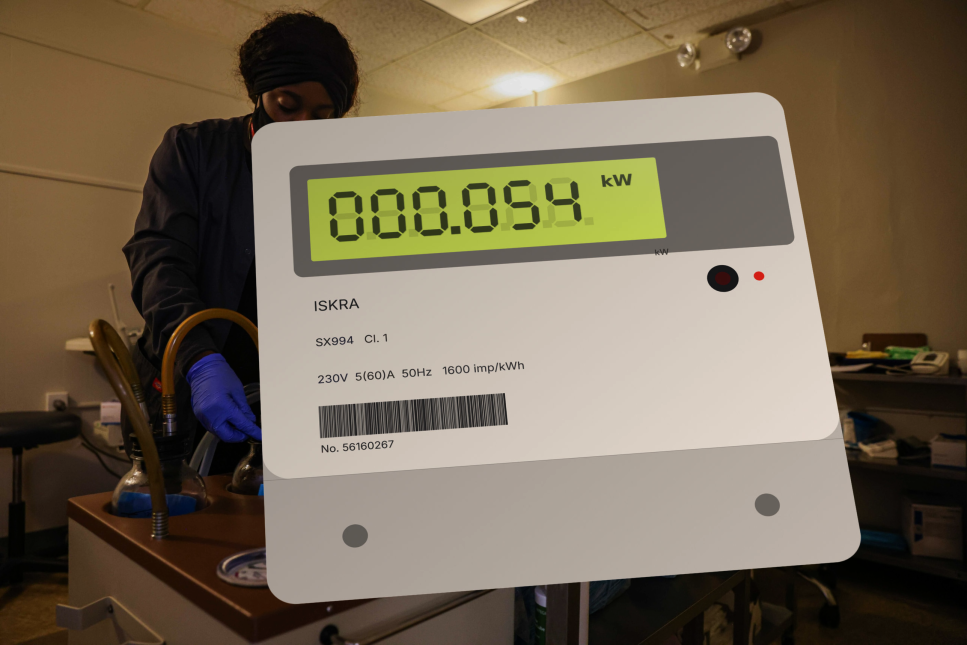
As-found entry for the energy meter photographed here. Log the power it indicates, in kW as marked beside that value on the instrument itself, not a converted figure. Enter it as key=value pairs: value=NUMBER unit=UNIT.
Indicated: value=0.054 unit=kW
